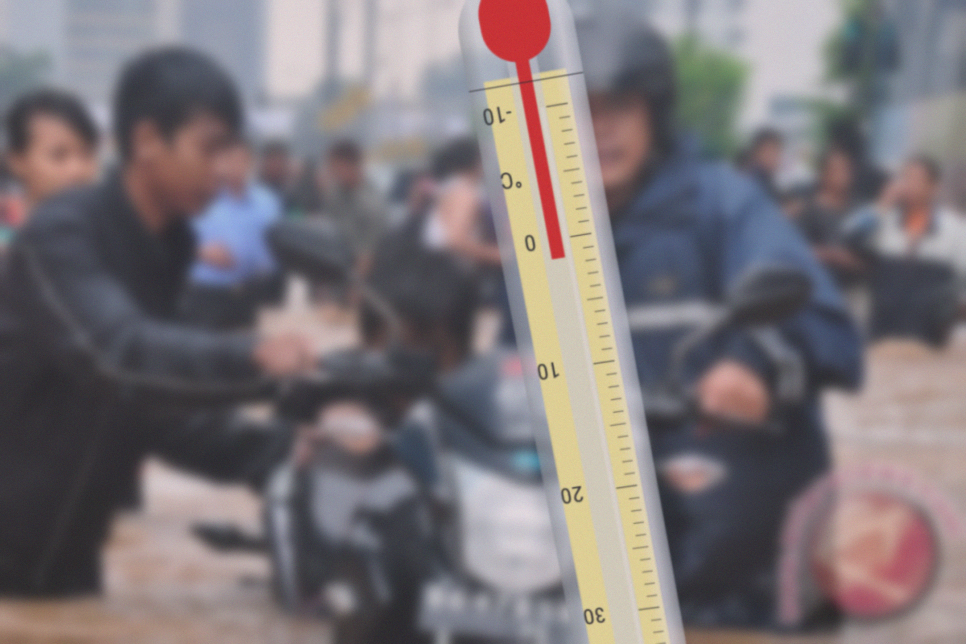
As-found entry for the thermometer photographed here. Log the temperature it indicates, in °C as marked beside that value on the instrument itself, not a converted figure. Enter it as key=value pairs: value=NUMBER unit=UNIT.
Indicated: value=1.5 unit=°C
